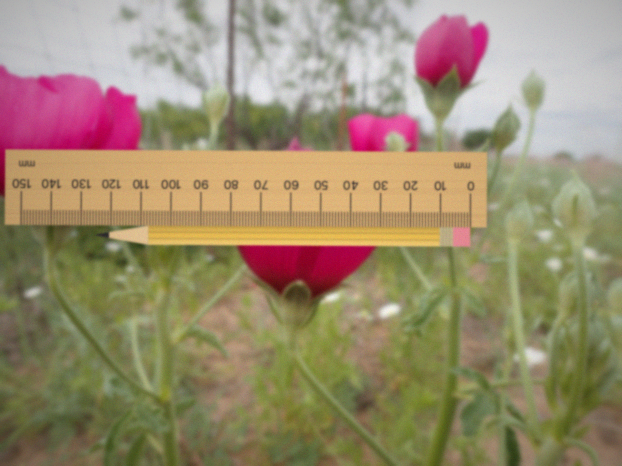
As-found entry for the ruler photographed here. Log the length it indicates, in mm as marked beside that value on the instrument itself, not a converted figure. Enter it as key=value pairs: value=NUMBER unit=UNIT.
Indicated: value=125 unit=mm
